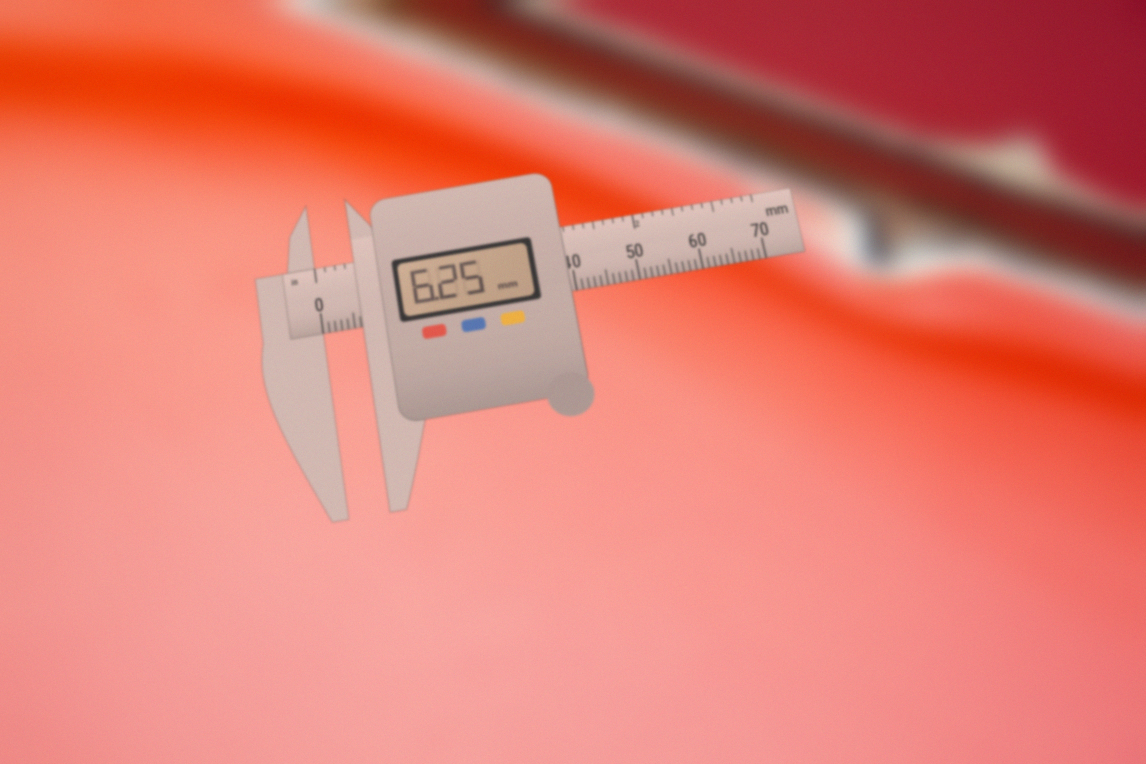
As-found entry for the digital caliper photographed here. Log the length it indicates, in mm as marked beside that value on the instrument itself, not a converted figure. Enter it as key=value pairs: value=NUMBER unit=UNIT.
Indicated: value=6.25 unit=mm
